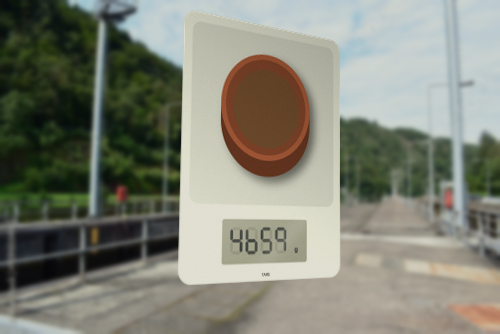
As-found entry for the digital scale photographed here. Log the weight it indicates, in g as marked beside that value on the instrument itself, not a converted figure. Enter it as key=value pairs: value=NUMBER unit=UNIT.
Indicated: value=4659 unit=g
